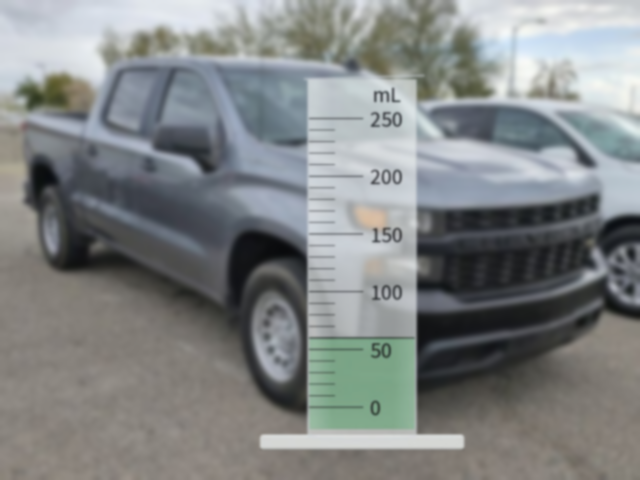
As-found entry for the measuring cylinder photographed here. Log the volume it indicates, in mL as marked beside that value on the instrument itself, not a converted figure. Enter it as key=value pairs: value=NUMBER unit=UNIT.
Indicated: value=60 unit=mL
